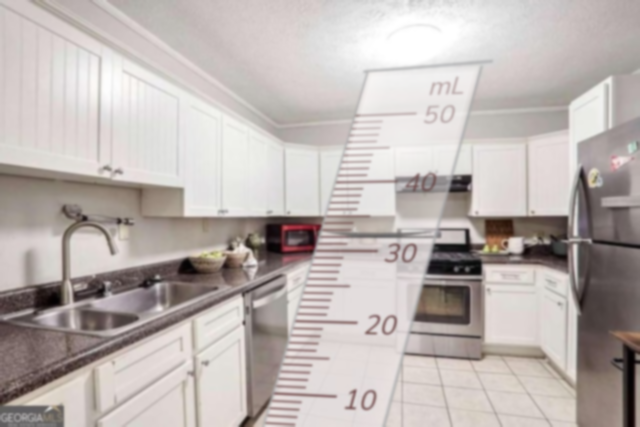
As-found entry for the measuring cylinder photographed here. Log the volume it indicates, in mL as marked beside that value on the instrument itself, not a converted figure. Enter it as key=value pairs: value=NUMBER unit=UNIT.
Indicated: value=32 unit=mL
